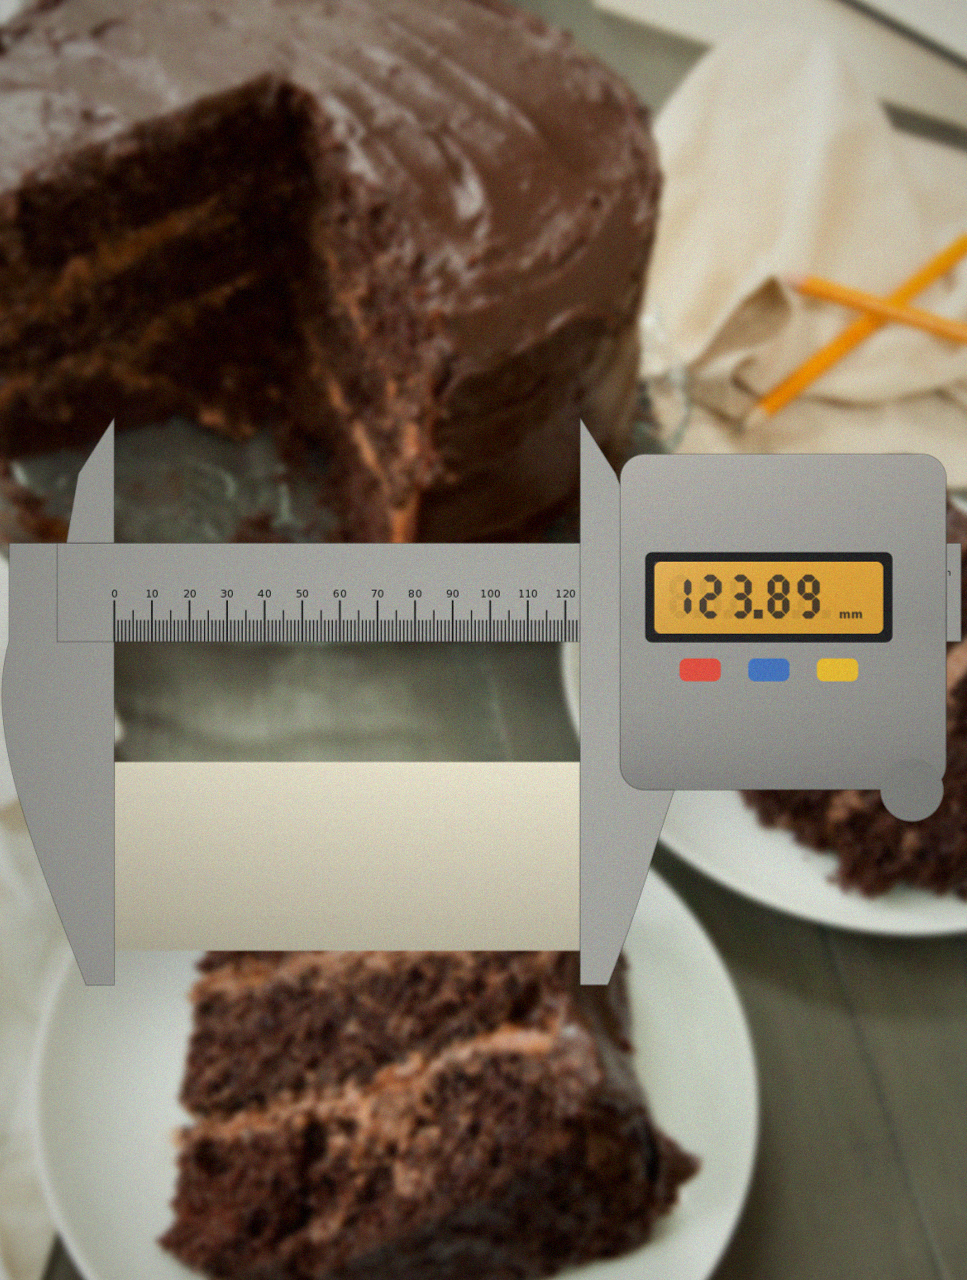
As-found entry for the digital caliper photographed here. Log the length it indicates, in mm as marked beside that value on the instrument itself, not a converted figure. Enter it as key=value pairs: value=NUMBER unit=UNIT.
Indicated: value=123.89 unit=mm
